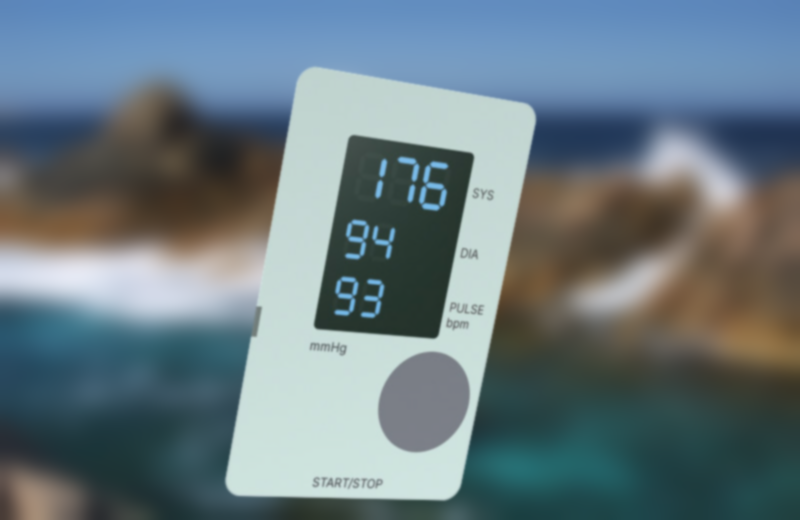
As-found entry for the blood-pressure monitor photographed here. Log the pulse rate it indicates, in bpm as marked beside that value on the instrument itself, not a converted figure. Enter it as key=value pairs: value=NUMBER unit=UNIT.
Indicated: value=93 unit=bpm
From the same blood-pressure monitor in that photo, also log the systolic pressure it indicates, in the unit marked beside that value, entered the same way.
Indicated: value=176 unit=mmHg
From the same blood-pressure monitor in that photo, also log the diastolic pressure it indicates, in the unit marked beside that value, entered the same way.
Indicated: value=94 unit=mmHg
